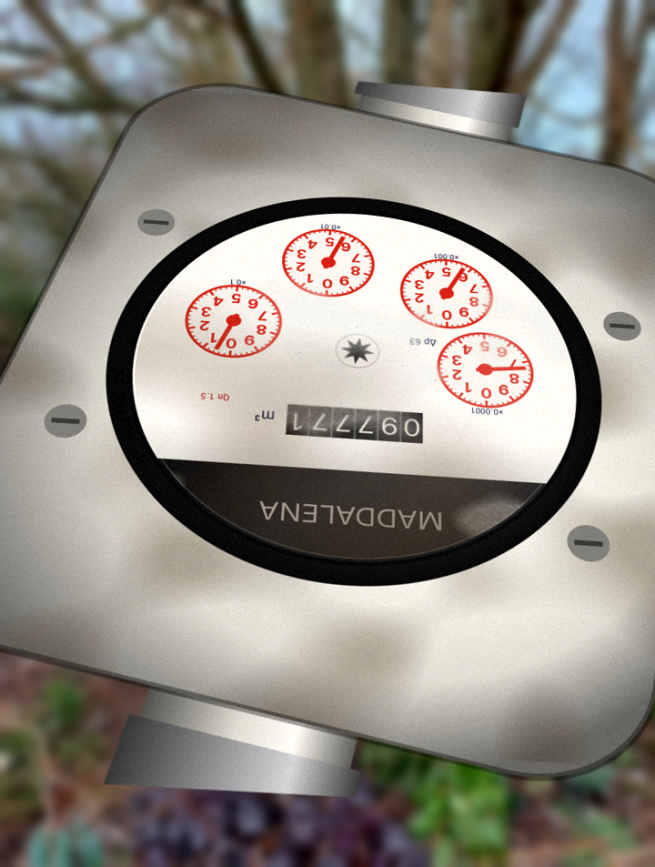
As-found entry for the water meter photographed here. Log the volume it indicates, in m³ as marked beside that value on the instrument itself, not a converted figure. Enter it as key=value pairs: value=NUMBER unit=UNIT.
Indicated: value=97771.0557 unit=m³
